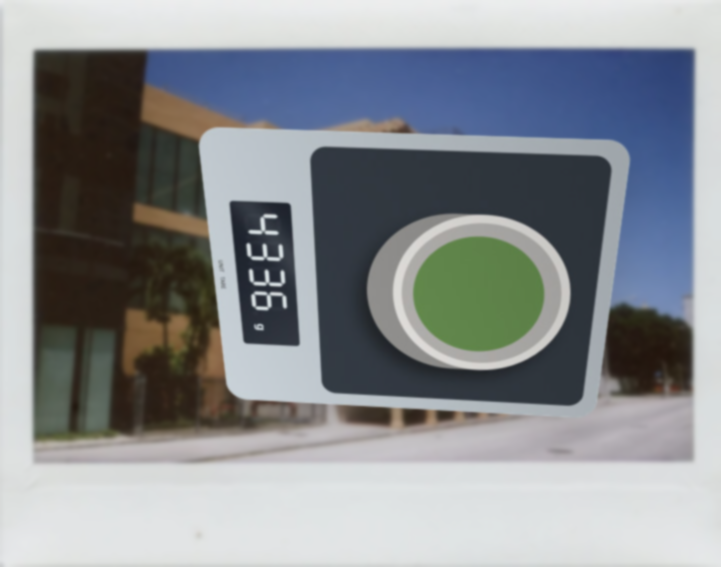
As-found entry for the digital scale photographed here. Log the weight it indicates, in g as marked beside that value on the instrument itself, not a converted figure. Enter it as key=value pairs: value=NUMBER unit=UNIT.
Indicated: value=4336 unit=g
